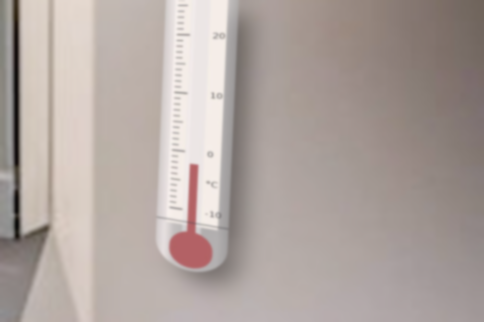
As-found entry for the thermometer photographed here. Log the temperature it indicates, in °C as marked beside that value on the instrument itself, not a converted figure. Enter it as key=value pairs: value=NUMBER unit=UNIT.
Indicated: value=-2 unit=°C
